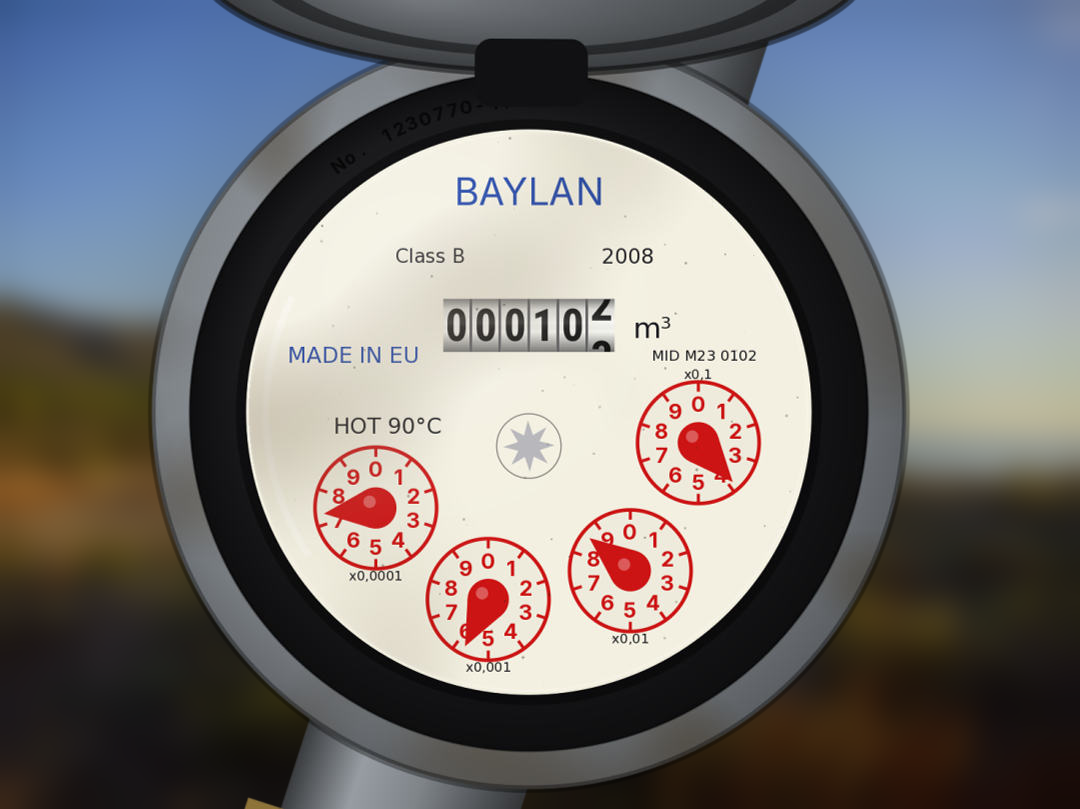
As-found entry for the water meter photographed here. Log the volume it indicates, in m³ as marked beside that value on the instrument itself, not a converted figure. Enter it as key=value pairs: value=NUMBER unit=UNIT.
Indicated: value=102.3857 unit=m³
